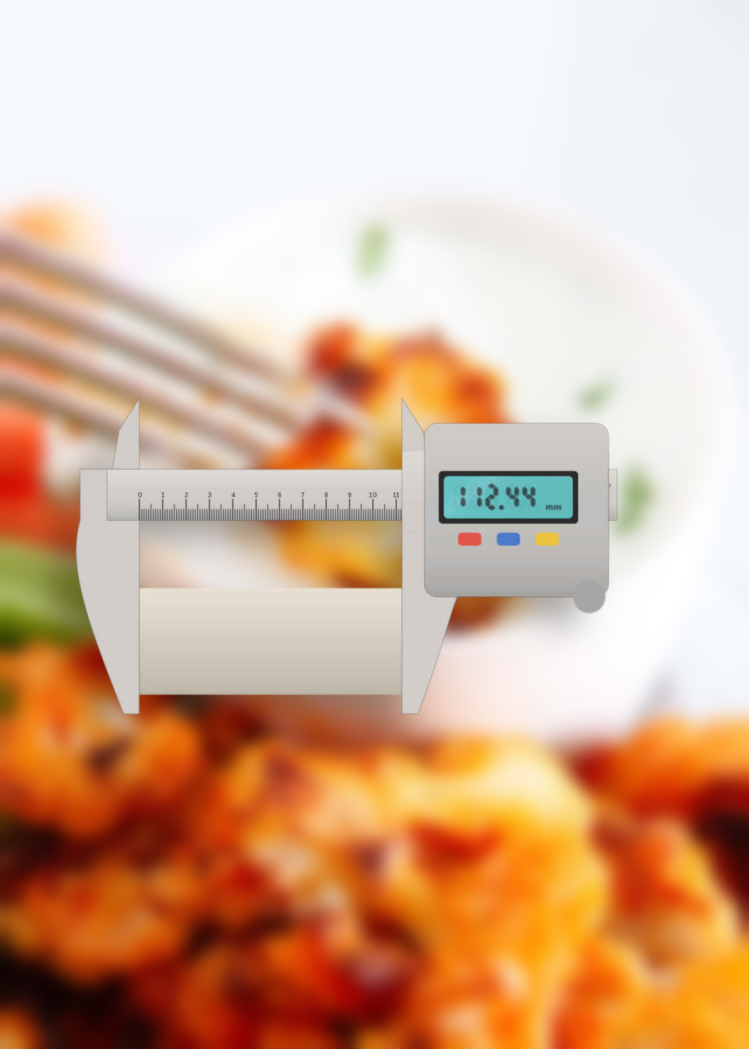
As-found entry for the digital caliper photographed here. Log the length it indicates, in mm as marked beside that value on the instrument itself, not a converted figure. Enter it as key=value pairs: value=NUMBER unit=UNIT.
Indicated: value=112.44 unit=mm
